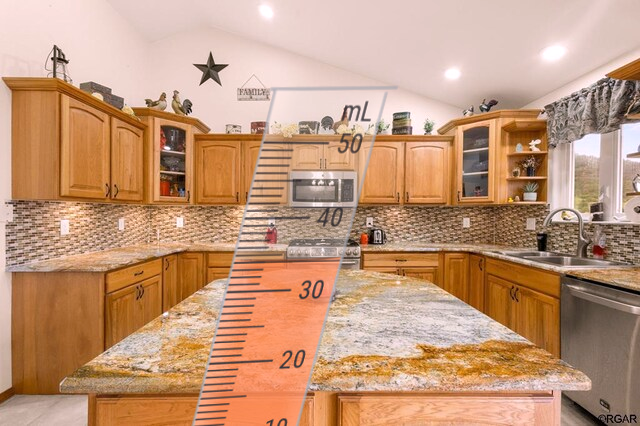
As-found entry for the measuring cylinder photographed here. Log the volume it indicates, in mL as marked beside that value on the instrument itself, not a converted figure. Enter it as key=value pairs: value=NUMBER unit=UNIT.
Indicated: value=34 unit=mL
